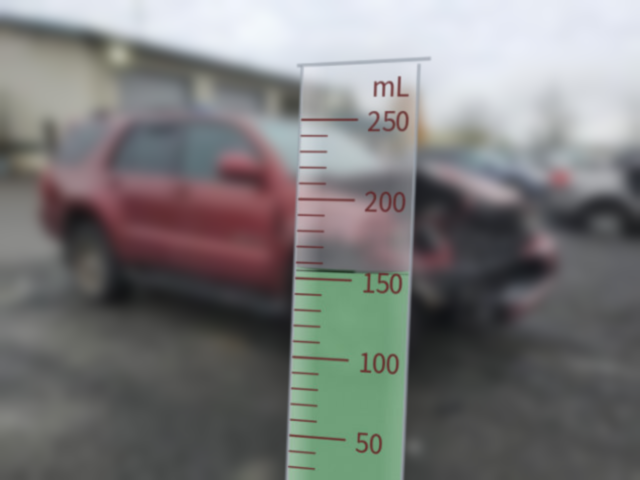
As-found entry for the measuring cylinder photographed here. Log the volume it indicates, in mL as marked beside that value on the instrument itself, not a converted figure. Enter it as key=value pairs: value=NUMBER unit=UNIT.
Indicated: value=155 unit=mL
